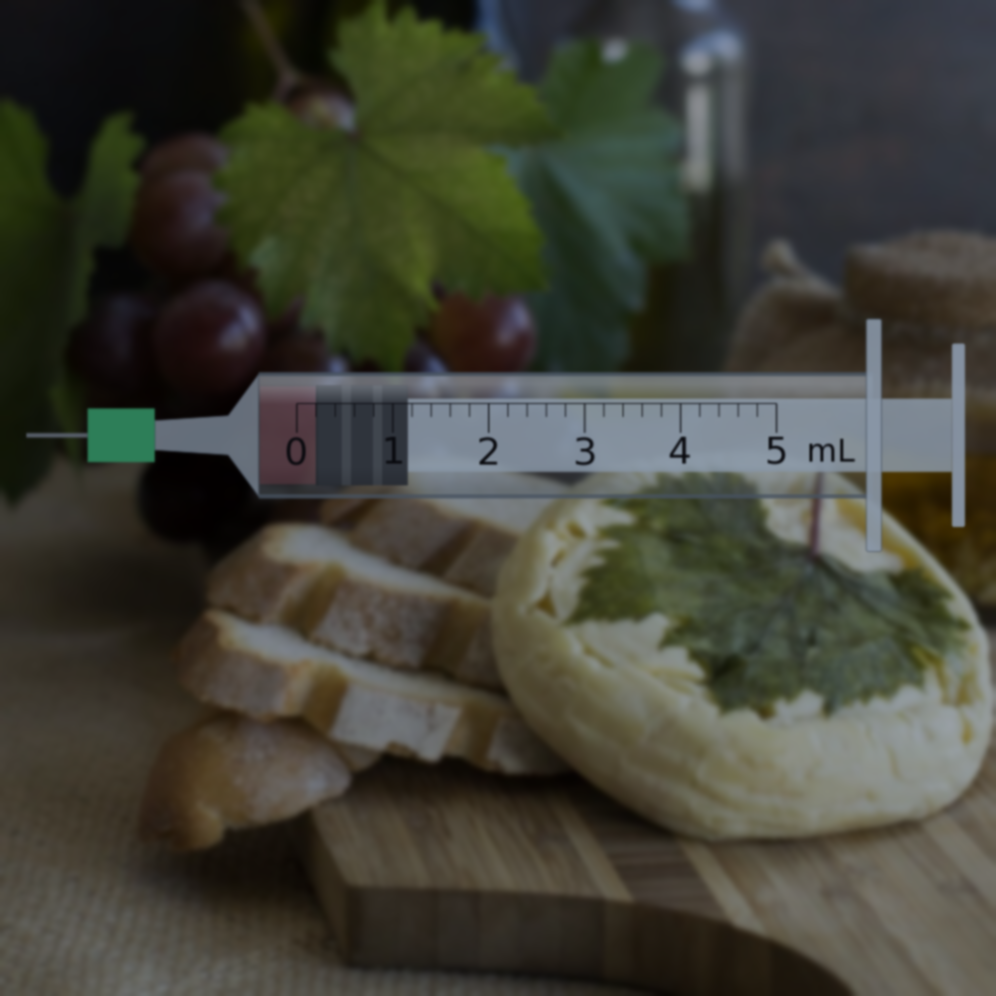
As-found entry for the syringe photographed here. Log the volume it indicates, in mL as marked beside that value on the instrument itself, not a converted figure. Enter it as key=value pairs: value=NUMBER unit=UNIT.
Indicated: value=0.2 unit=mL
